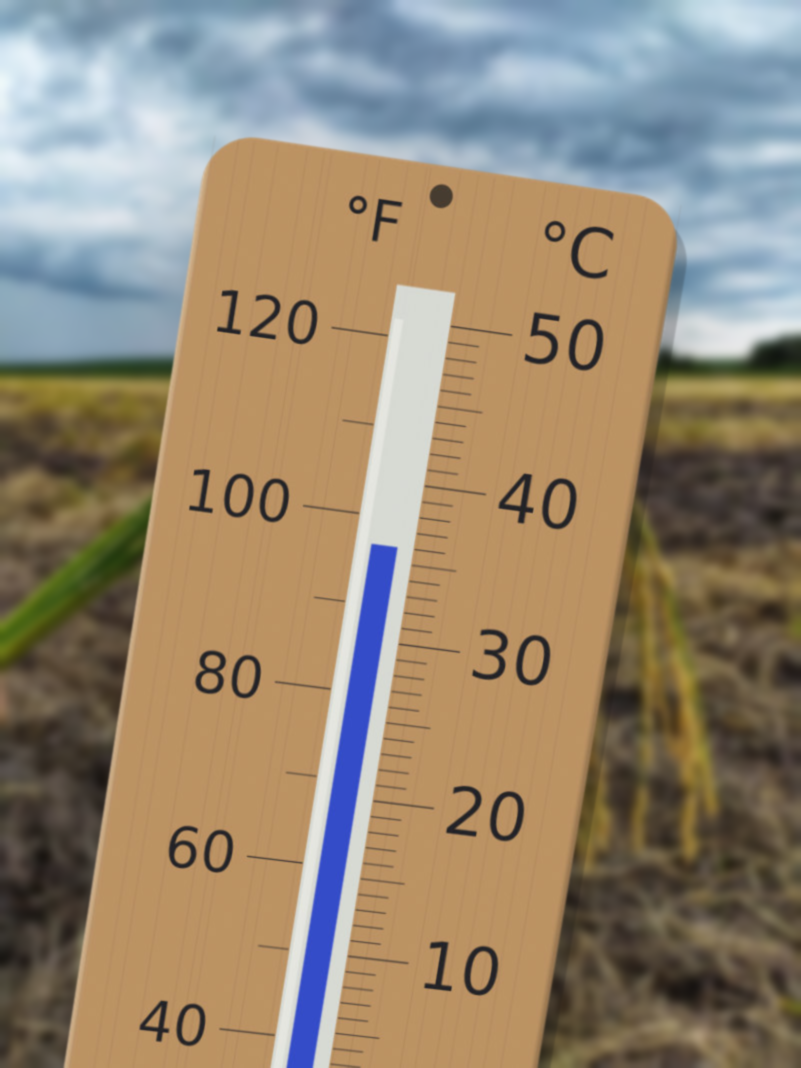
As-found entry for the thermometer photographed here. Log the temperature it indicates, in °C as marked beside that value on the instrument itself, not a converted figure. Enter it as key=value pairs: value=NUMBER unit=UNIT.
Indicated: value=36 unit=°C
